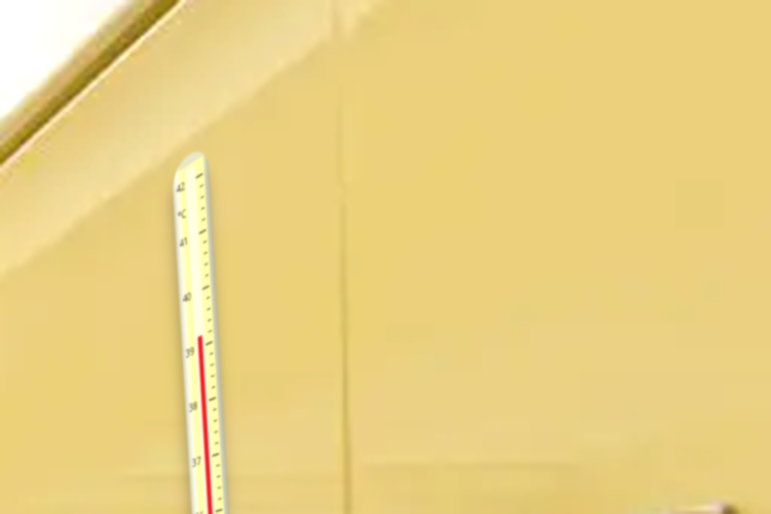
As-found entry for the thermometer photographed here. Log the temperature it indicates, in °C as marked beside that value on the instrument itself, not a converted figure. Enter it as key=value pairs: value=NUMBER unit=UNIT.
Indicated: value=39.2 unit=°C
